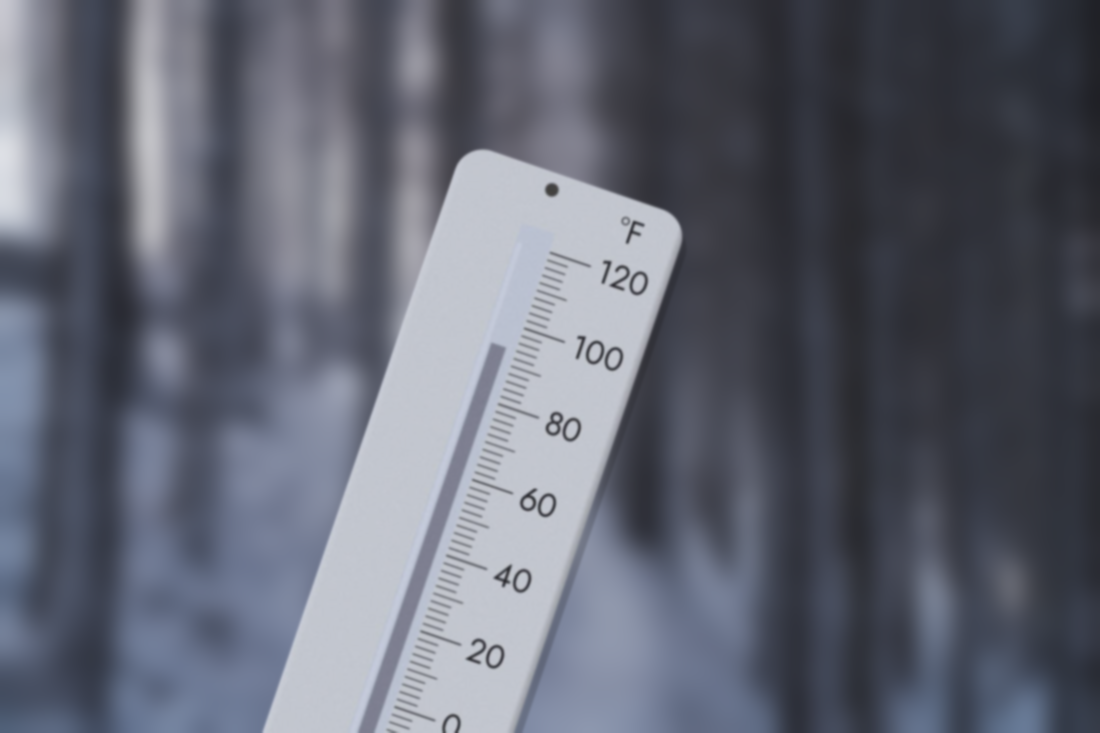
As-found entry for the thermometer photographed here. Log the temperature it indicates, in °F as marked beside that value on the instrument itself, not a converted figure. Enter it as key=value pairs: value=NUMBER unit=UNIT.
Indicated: value=94 unit=°F
